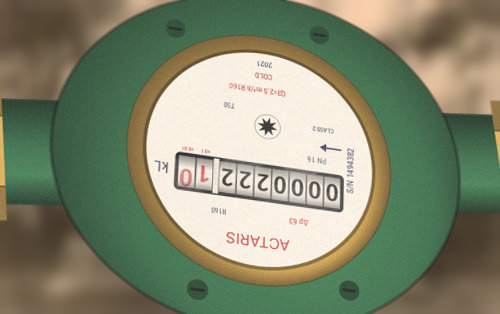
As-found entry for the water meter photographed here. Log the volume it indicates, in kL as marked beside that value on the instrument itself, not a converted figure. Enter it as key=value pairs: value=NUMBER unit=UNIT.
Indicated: value=222.10 unit=kL
